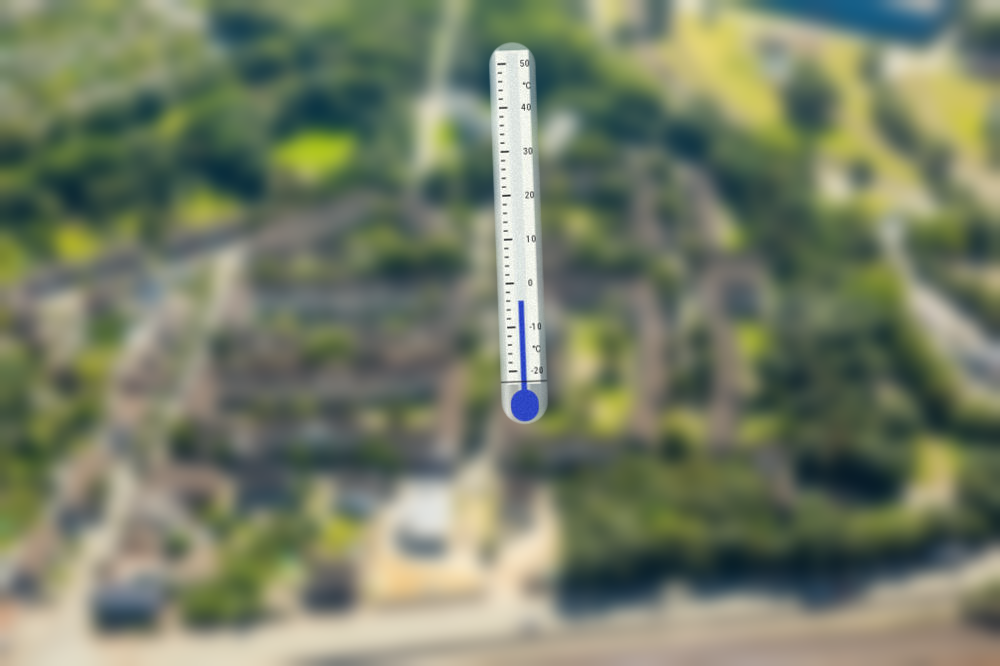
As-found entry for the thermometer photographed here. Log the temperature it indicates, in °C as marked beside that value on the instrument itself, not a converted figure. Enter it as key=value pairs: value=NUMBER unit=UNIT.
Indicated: value=-4 unit=°C
